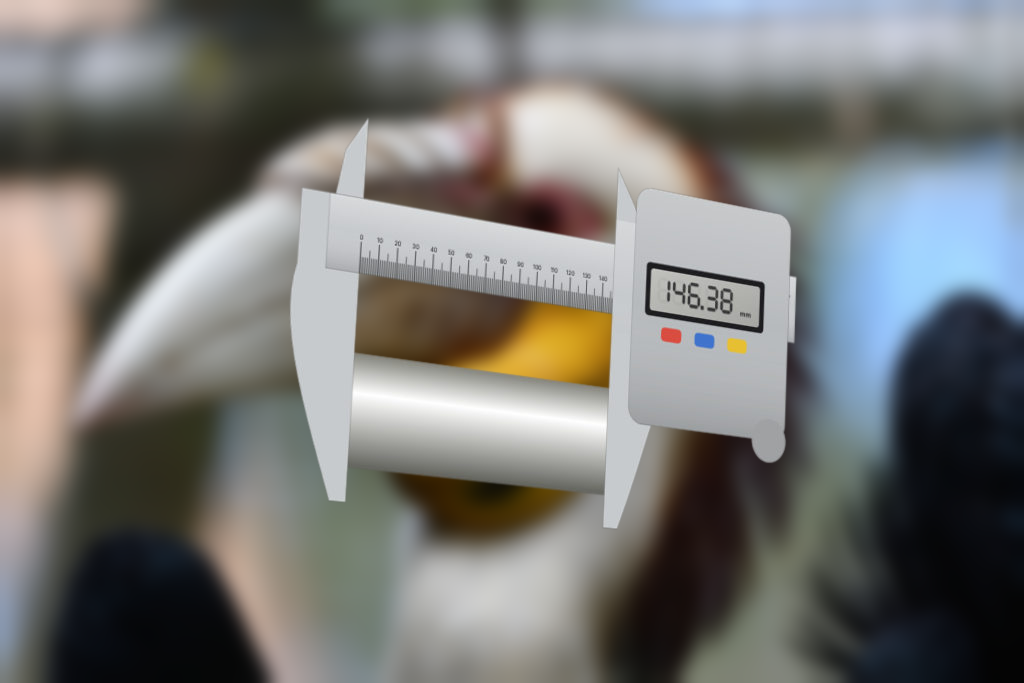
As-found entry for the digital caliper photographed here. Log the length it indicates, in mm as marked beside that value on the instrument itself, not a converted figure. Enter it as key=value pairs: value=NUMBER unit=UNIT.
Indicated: value=146.38 unit=mm
